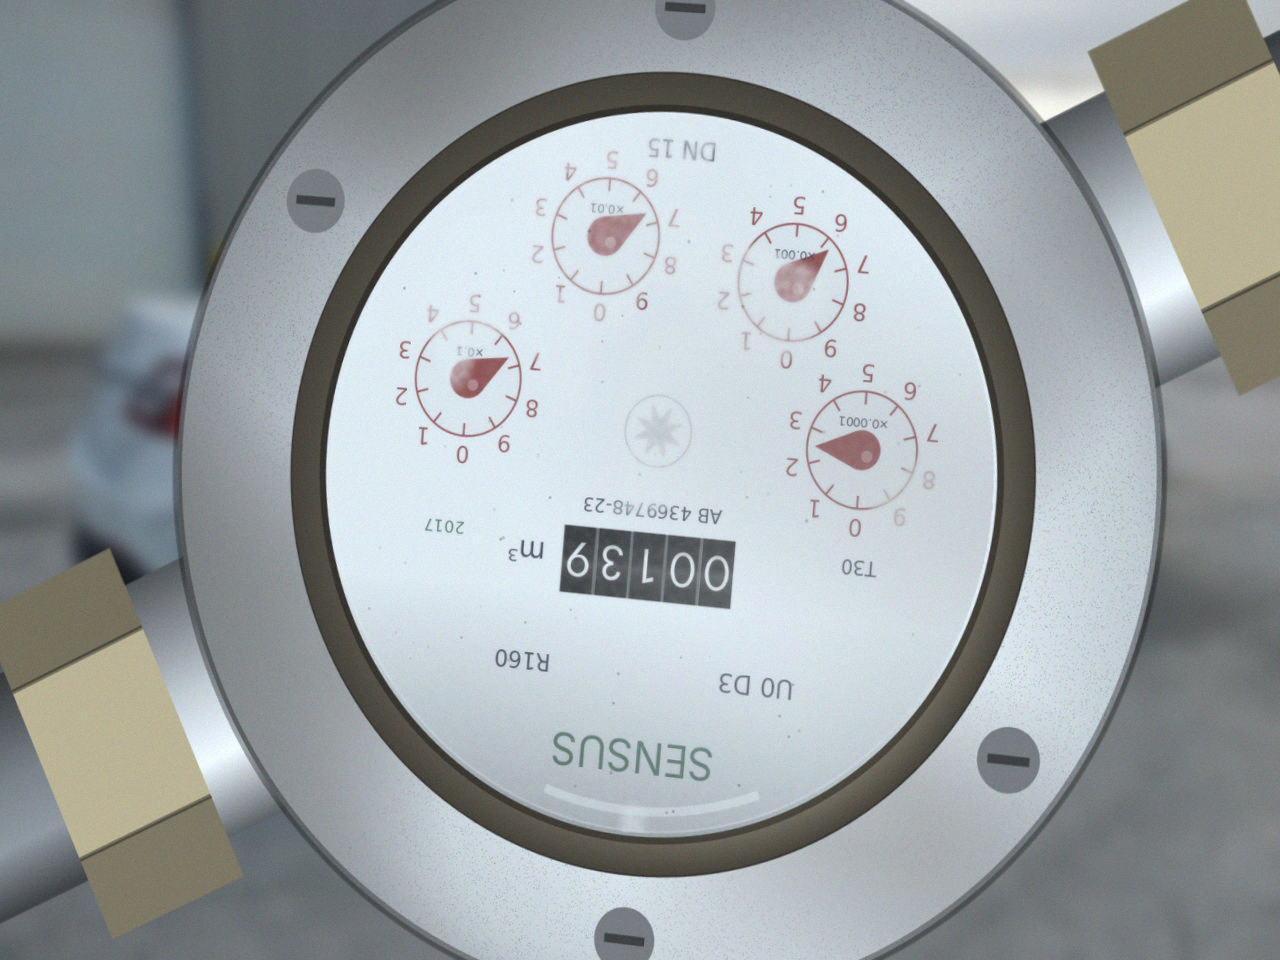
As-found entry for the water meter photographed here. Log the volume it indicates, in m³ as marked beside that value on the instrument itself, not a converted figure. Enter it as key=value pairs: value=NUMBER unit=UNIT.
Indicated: value=139.6662 unit=m³
